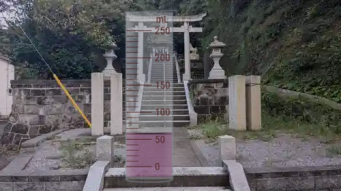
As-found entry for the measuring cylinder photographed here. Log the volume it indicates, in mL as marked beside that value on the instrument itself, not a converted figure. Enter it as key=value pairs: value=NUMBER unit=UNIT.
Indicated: value=60 unit=mL
